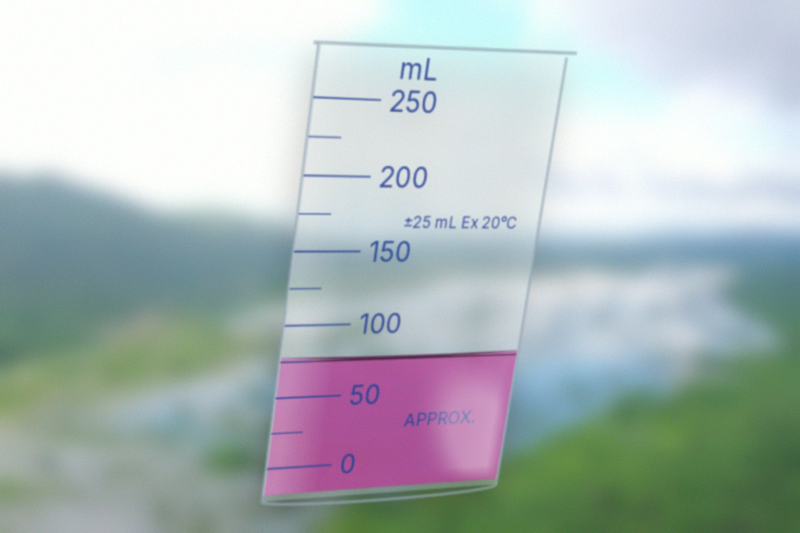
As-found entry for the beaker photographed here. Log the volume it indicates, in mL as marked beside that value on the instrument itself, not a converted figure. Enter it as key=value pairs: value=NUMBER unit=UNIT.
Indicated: value=75 unit=mL
